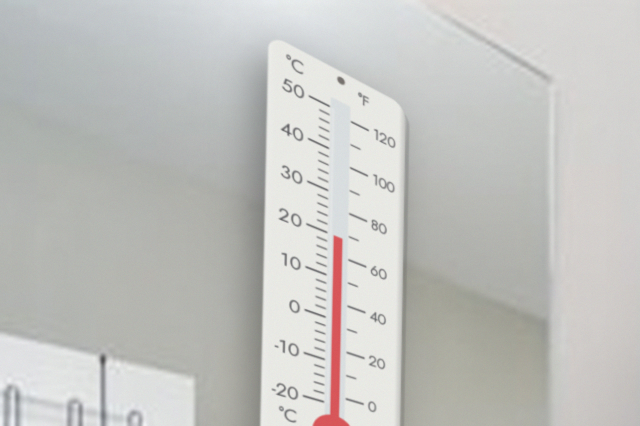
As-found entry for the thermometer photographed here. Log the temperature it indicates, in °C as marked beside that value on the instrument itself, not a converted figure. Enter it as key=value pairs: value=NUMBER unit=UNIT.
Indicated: value=20 unit=°C
